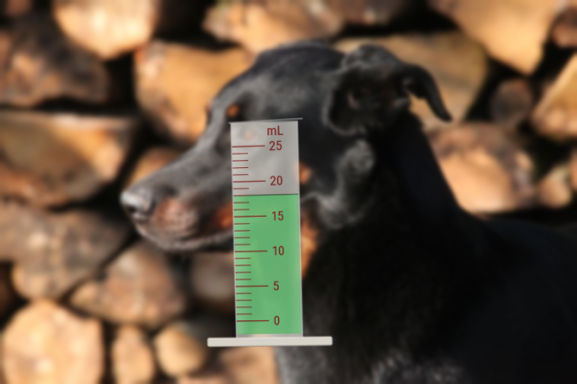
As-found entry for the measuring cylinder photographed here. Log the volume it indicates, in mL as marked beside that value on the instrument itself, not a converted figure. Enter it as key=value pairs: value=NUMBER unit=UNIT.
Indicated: value=18 unit=mL
